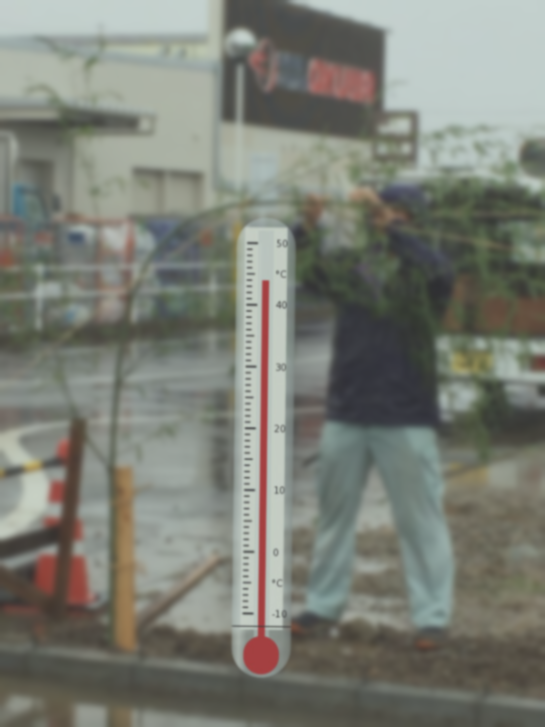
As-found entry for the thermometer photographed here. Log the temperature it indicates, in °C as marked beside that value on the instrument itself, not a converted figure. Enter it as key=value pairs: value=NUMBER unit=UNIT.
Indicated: value=44 unit=°C
